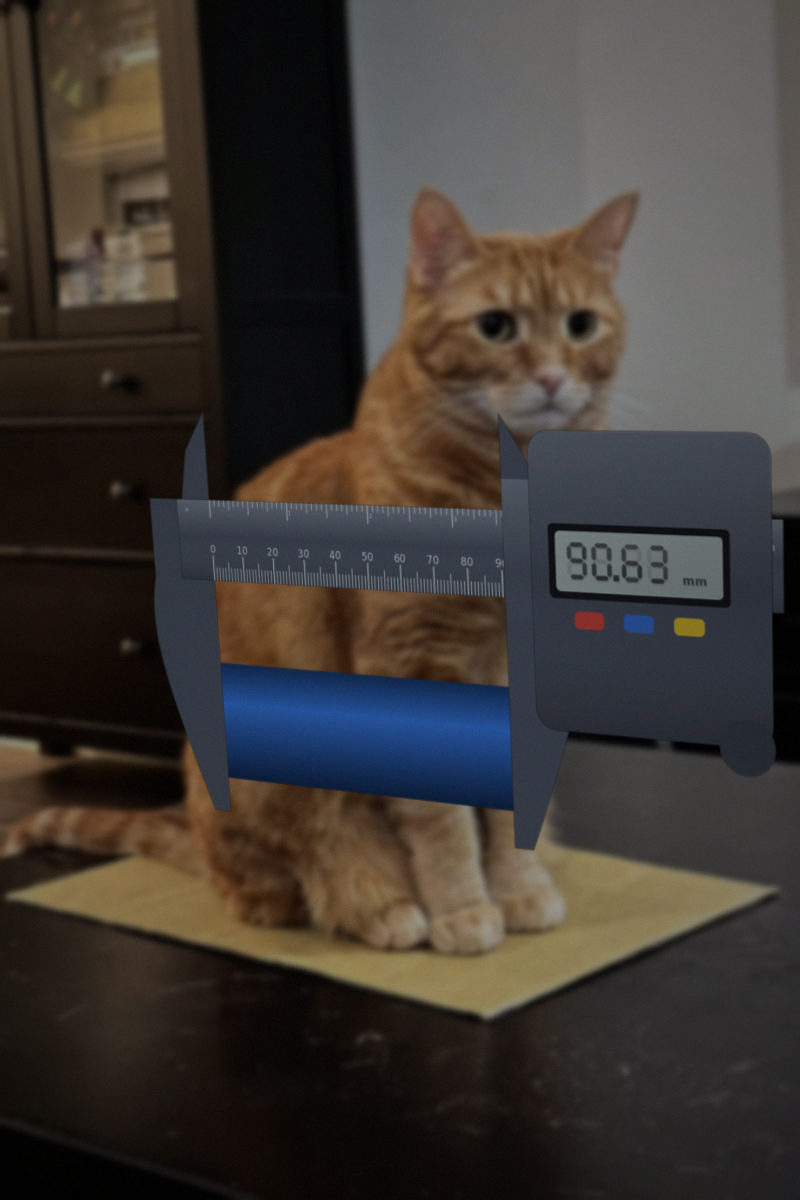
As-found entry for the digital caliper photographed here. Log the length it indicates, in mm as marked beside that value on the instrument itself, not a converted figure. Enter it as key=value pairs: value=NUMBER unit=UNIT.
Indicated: value=90.63 unit=mm
